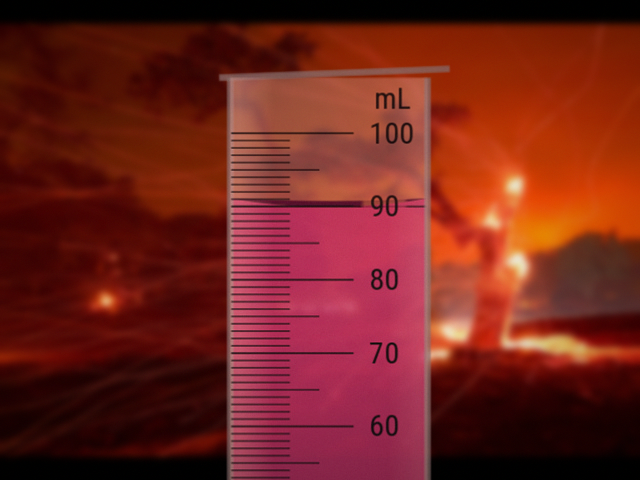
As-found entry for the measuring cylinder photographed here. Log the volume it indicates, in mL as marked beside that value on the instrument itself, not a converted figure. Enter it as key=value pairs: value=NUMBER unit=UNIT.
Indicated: value=90 unit=mL
